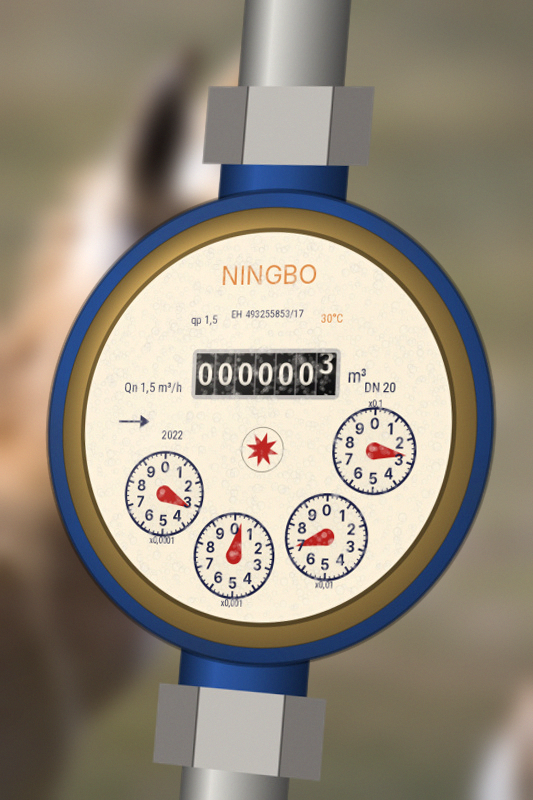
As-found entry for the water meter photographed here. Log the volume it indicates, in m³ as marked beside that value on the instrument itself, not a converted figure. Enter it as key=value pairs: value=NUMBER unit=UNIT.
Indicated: value=3.2703 unit=m³
